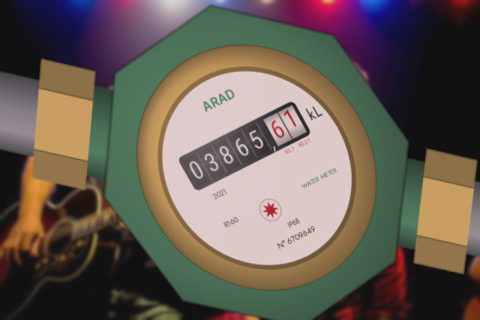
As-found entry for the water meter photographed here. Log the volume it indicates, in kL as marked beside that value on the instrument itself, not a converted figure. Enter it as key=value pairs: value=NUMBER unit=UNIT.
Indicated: value=3865.61 unit=kL
